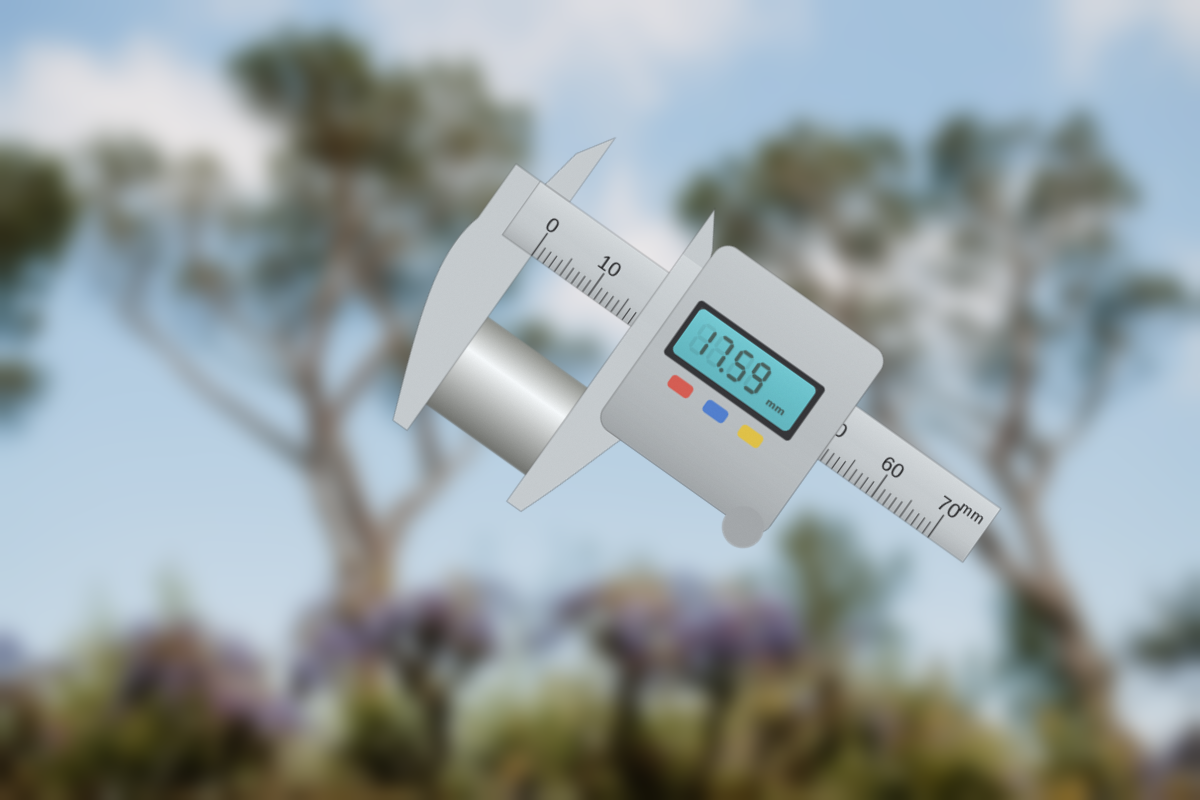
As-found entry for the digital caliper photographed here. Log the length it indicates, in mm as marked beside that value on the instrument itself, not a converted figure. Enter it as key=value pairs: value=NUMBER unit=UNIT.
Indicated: value=17.59 unit=mm
